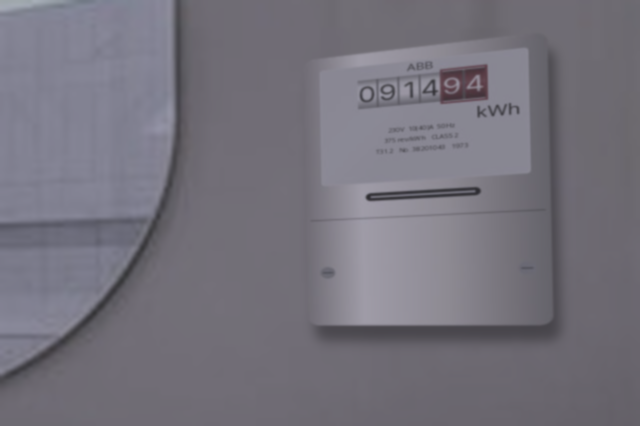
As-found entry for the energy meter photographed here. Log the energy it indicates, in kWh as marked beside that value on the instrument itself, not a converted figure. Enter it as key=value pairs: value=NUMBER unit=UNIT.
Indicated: value=914.94 unit=kWh
